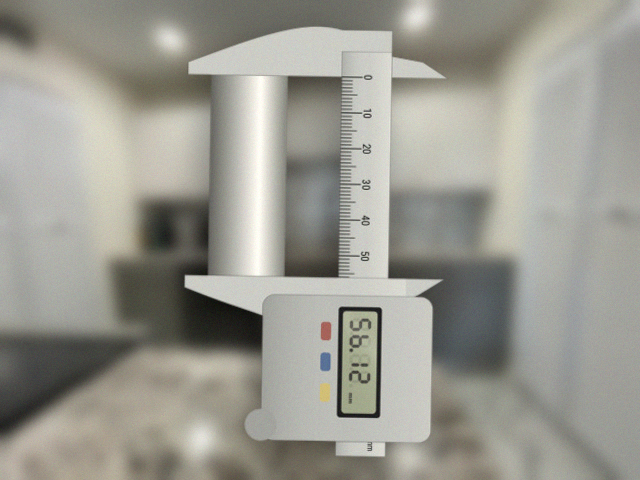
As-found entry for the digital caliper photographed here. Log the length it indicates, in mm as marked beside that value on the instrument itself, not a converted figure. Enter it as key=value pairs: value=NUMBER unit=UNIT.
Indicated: value=56.12 unit=mm
